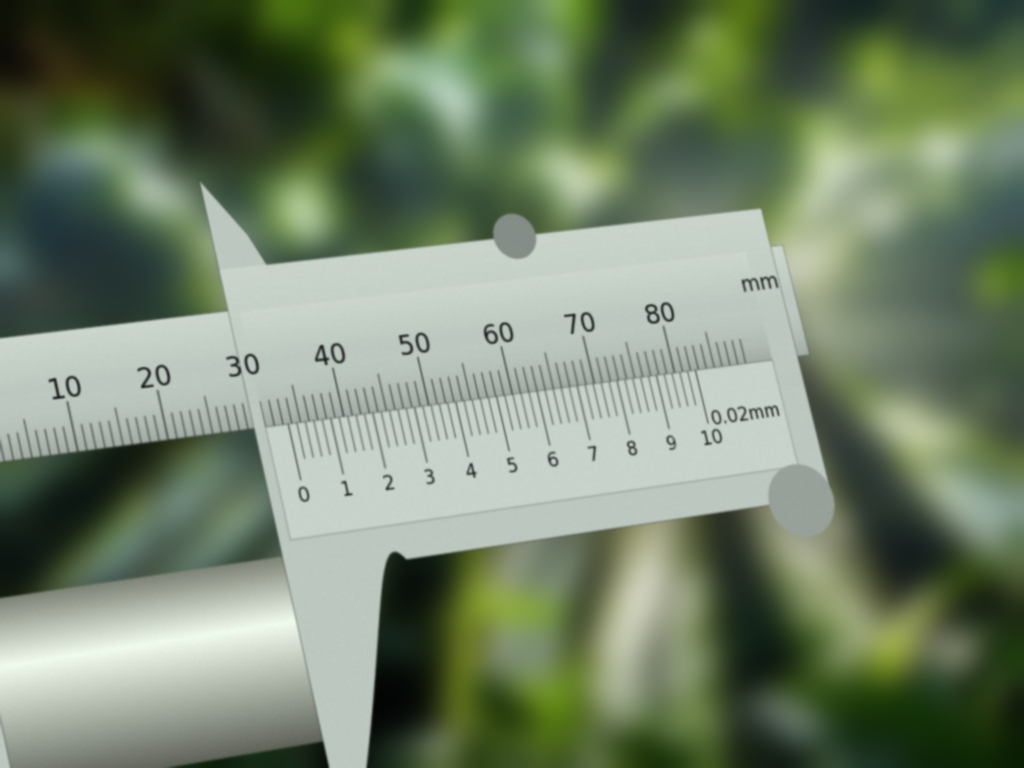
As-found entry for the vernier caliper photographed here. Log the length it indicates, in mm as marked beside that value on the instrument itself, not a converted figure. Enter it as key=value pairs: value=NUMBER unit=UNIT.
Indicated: value=33.6 unit=mm
